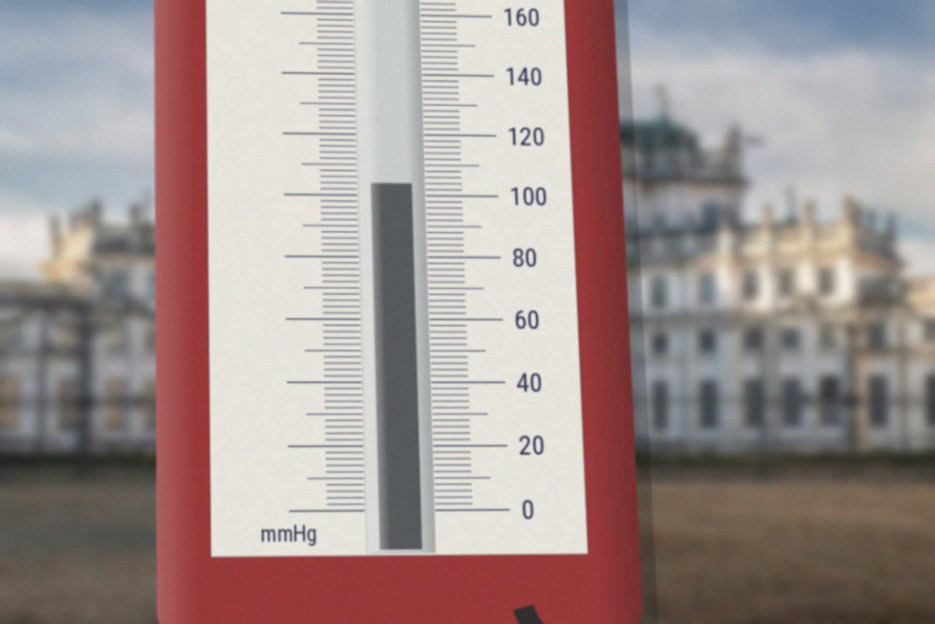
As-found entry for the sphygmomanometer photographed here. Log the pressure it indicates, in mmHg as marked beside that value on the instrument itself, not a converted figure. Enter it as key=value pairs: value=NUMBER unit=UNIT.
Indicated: value=104 unit=mmHg
